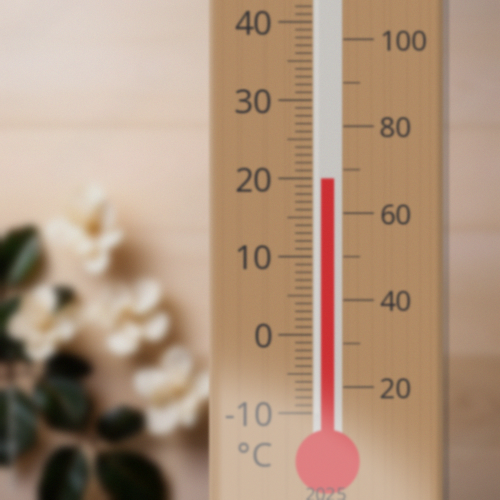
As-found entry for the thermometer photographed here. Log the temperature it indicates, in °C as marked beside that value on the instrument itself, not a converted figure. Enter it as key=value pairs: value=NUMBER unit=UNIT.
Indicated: value=20 unit=°C
